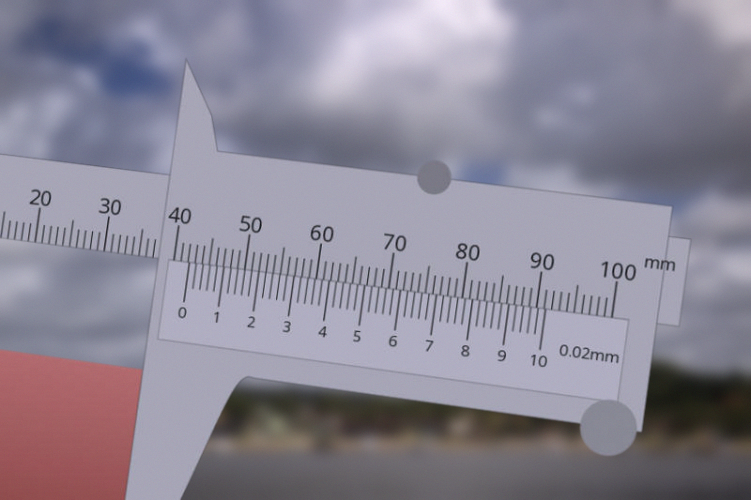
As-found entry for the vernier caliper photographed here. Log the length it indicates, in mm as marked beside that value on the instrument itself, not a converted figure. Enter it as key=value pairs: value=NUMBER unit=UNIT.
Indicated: value=42.2 unit=mm
